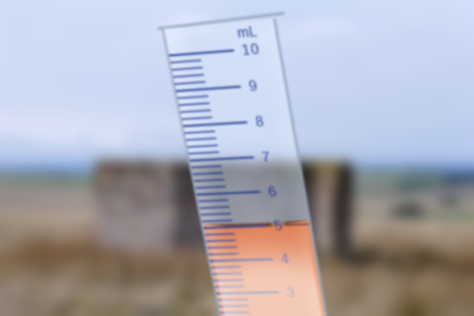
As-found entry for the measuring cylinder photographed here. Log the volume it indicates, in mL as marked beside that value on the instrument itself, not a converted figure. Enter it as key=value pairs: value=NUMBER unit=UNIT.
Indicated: value=5 unit=mL
